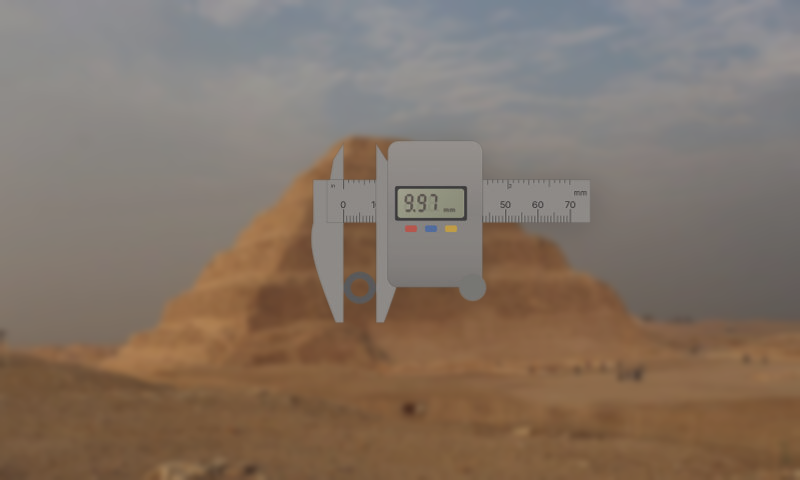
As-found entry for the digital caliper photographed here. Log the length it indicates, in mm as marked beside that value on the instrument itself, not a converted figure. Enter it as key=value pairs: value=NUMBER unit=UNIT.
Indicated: value=9.97 unit=mm
